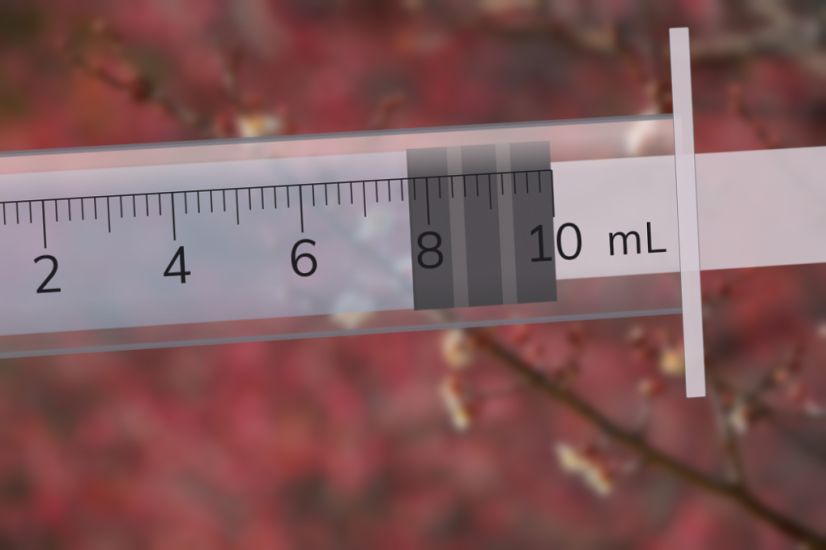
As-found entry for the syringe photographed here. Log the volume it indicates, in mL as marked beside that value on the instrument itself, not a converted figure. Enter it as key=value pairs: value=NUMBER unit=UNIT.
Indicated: value=7.7 unit=mL
